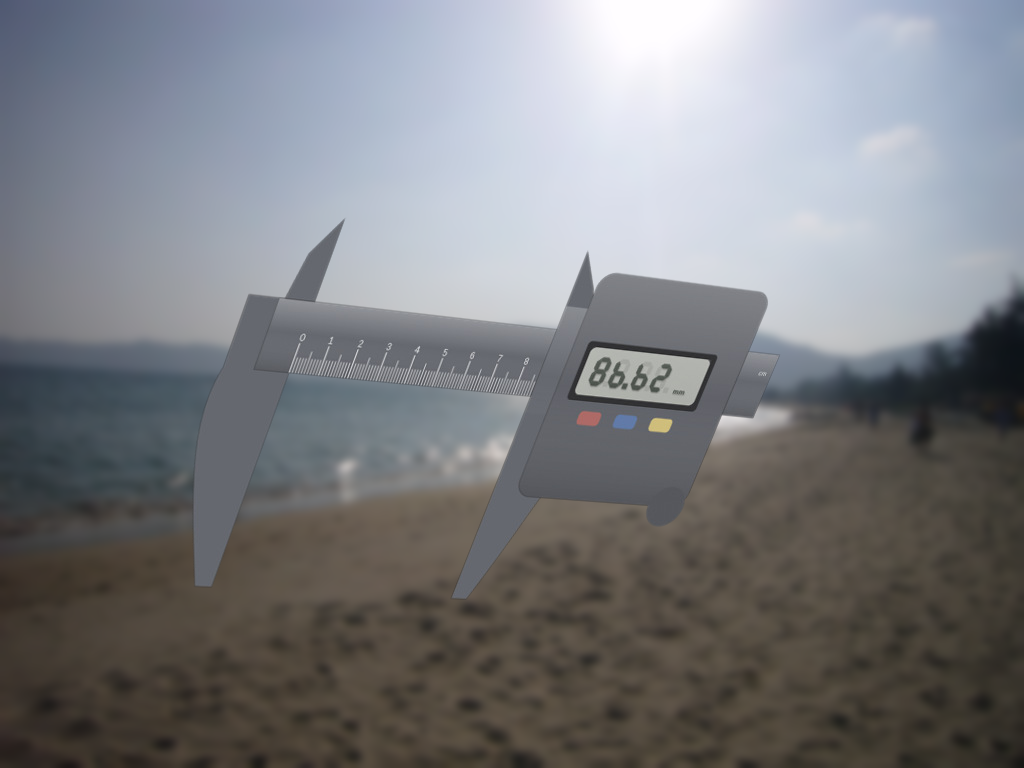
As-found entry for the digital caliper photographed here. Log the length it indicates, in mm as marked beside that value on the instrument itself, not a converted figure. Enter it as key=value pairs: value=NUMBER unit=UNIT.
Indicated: value=86.62 unit=mm
